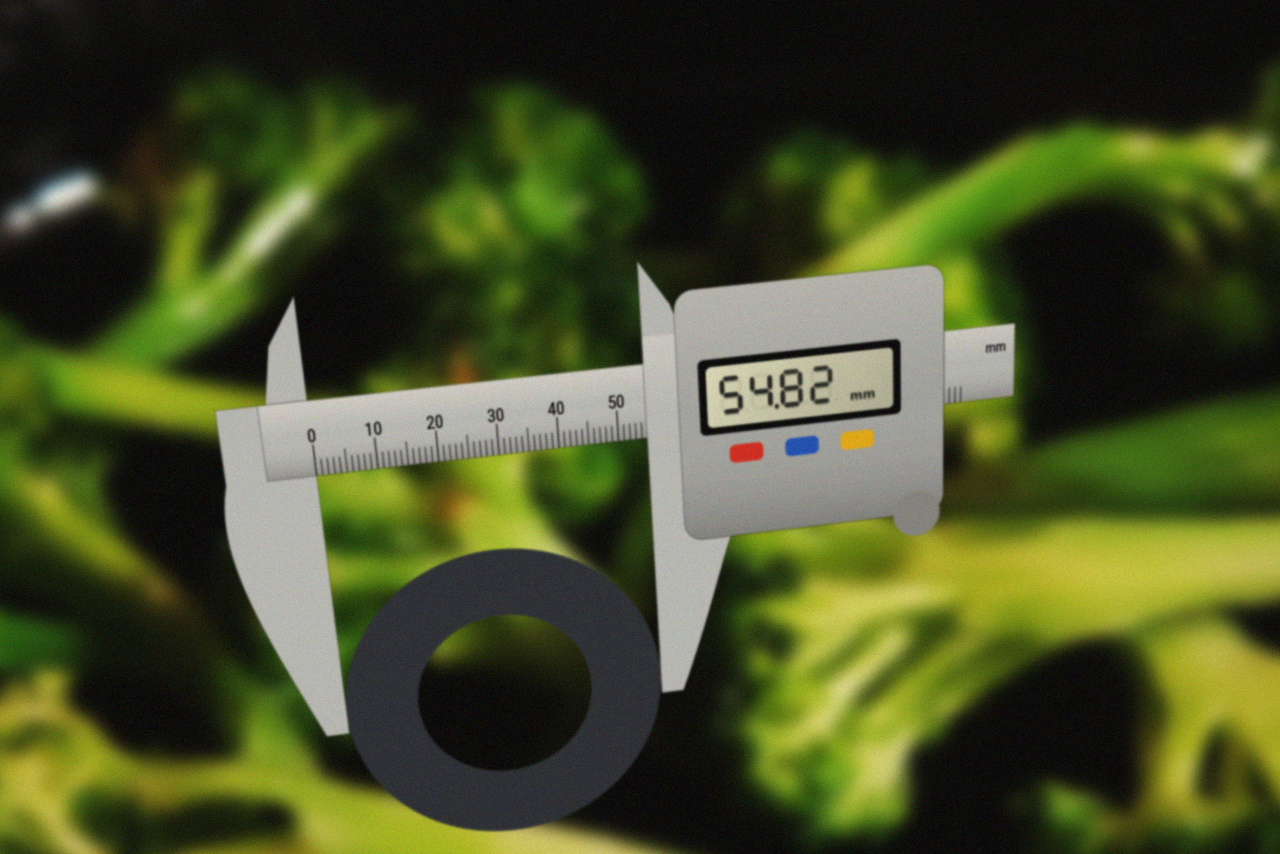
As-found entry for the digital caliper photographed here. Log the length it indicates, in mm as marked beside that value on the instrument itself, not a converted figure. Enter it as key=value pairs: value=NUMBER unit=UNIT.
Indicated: value=54.82 unit=mm
